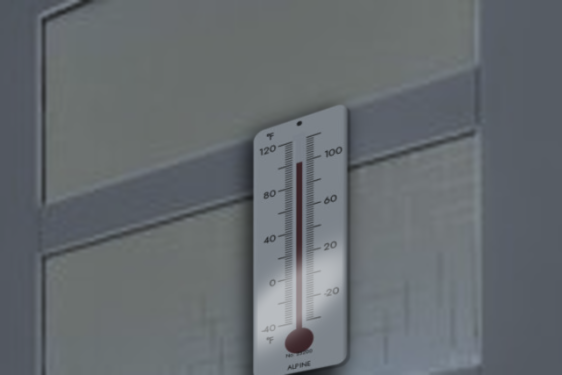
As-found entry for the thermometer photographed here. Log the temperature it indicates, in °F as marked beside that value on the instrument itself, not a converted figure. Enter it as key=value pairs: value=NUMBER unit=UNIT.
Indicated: value=100 unit=°F
